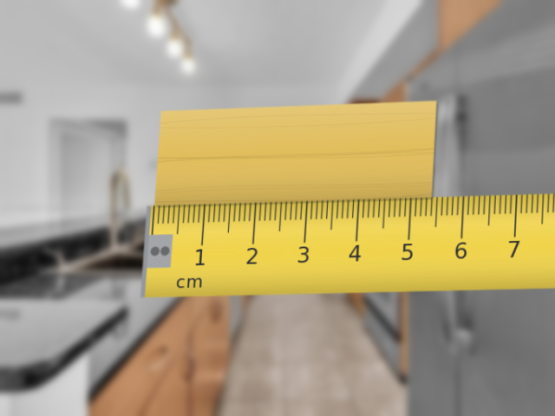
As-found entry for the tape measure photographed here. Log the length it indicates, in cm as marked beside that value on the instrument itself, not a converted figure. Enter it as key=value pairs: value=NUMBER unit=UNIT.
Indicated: value=5.4 unit=cm
